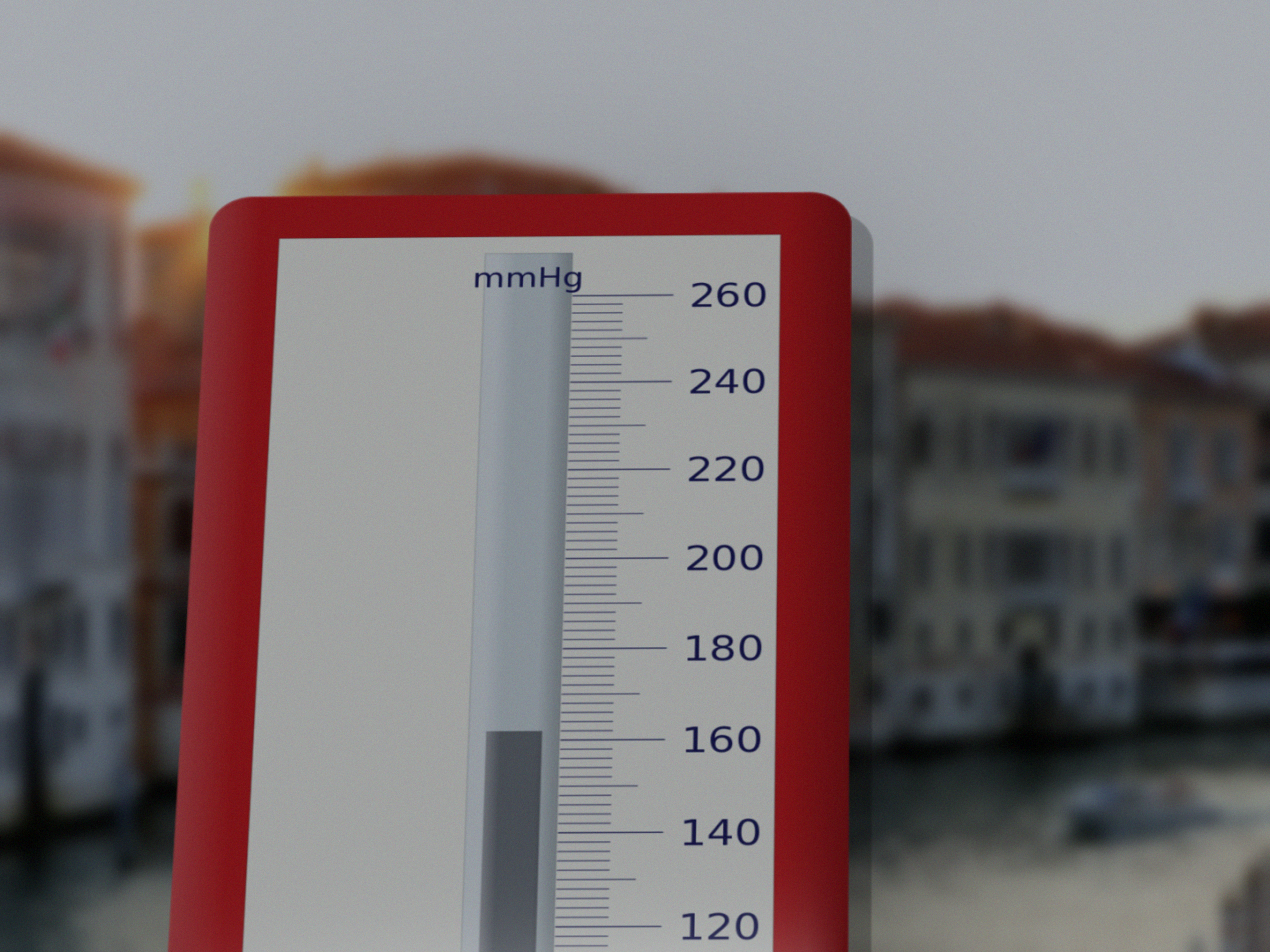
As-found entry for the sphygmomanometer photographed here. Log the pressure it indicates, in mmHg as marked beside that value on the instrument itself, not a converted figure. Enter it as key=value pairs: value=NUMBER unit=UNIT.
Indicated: value=162 unit=mmHg
